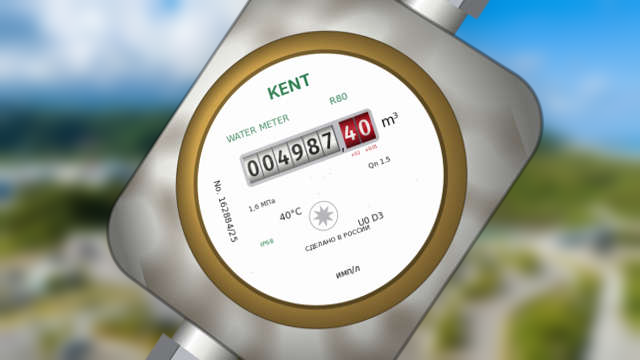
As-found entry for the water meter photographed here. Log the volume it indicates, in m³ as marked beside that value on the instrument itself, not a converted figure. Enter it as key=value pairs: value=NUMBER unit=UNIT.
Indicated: value=4987.40 unit=m³
